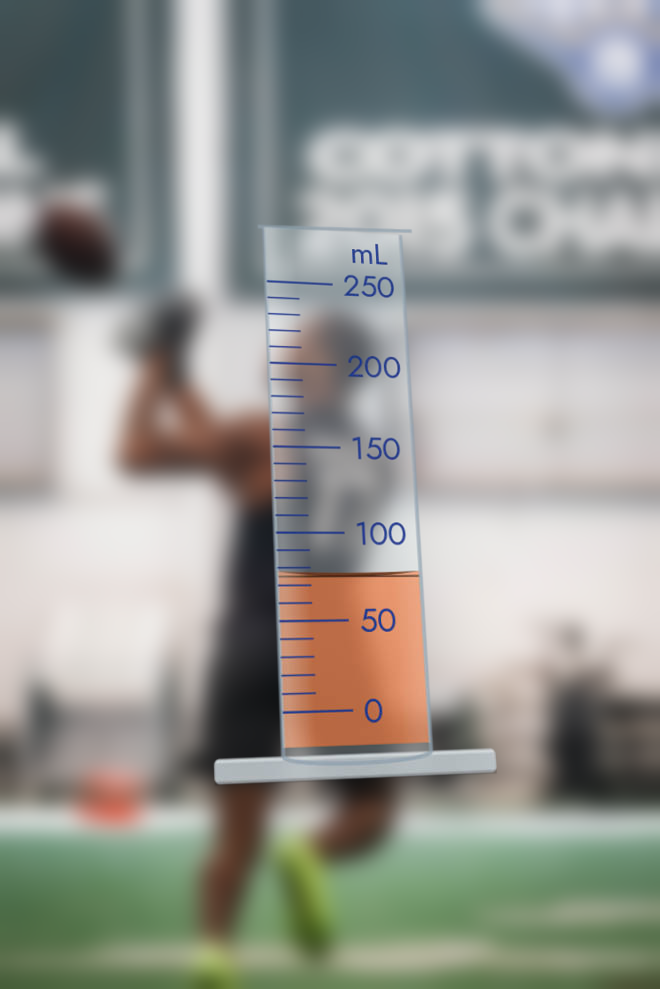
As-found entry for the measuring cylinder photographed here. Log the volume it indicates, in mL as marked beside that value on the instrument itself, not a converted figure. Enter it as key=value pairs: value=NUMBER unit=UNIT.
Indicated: value=75 unit=mL
